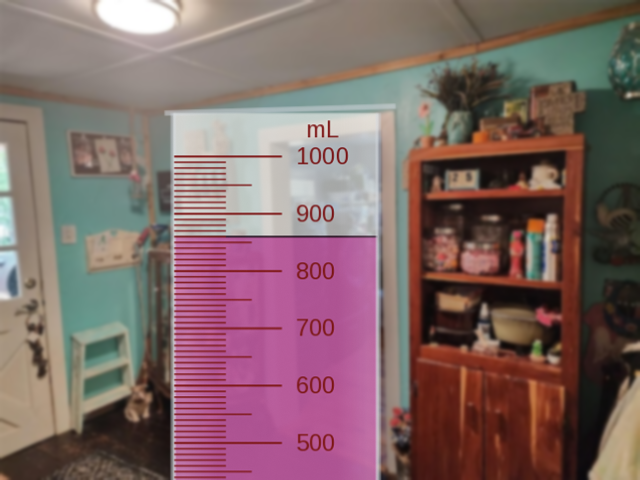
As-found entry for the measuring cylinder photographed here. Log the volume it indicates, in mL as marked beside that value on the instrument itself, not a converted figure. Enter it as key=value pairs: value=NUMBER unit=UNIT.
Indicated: value=860 unit=mL
